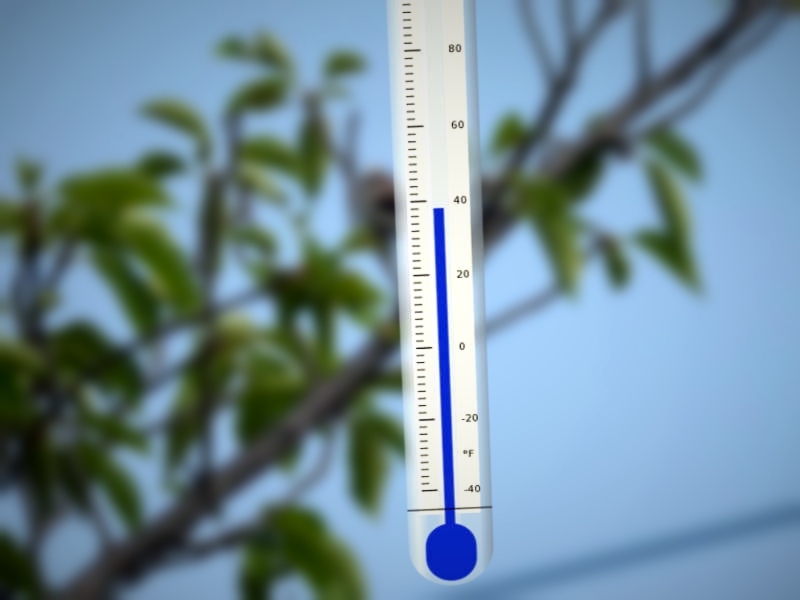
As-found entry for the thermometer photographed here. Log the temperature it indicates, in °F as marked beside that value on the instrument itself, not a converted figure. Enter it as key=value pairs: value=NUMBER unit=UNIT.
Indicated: value=38 unit=°F
